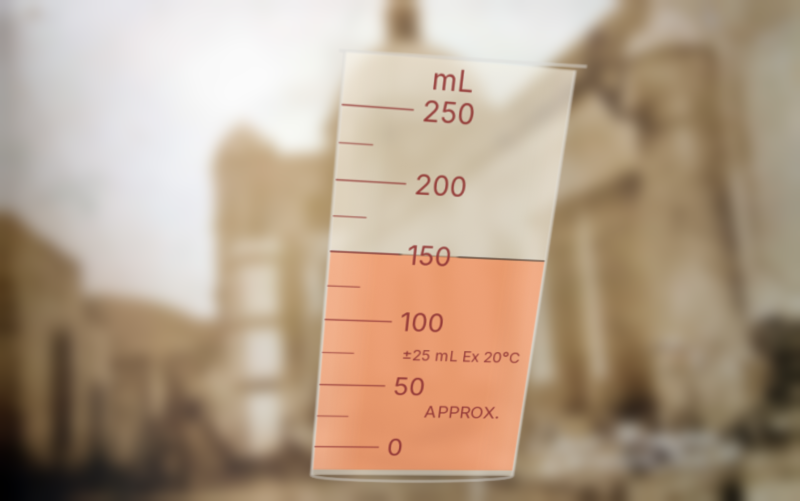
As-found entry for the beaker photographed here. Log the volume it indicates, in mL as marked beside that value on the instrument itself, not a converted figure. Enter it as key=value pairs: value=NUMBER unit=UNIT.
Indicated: value=150 unit=mL
